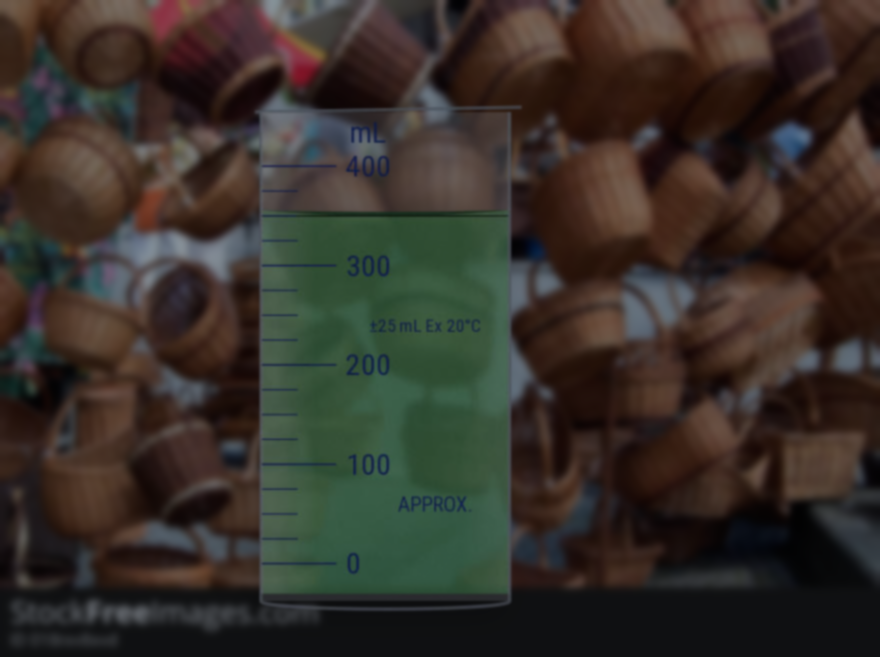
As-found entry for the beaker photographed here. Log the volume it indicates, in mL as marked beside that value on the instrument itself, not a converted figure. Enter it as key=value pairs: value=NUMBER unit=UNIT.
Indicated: value=350 unit=mL
